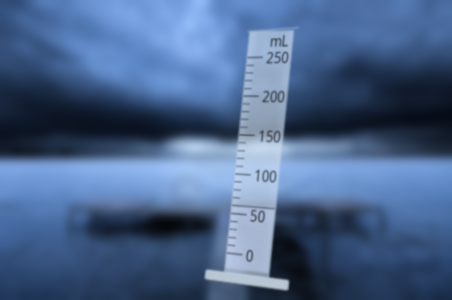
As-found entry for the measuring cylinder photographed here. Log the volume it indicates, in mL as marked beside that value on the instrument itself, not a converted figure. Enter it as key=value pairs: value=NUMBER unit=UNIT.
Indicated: value=60 unit=mL
